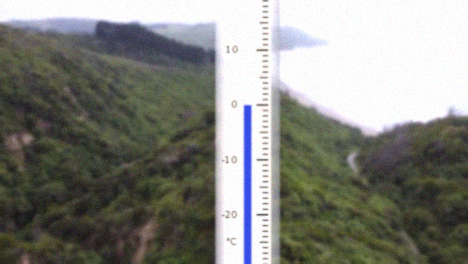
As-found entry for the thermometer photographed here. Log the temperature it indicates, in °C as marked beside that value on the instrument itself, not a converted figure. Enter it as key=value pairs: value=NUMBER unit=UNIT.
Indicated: value=0 unit=°C
